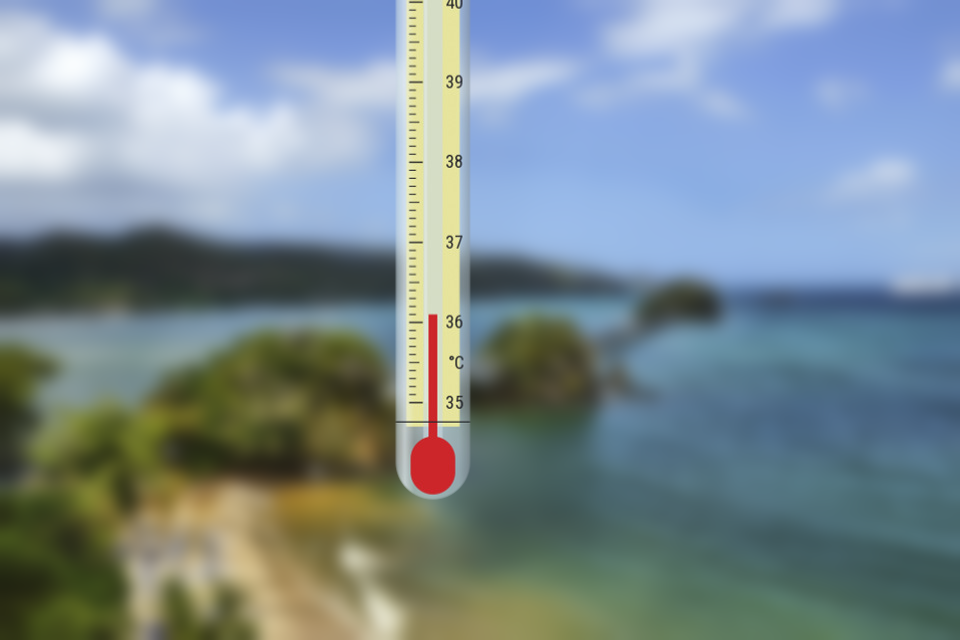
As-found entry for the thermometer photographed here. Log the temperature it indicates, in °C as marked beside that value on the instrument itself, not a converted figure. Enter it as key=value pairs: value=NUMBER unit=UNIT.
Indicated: value=36.1 unit=°C
